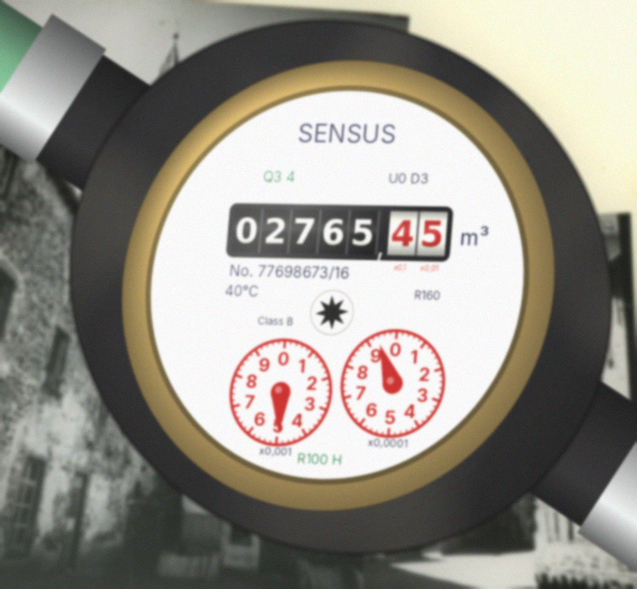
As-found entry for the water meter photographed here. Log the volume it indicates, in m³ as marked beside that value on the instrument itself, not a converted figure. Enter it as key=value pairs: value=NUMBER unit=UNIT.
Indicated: value=2765.4549 unit=m³
